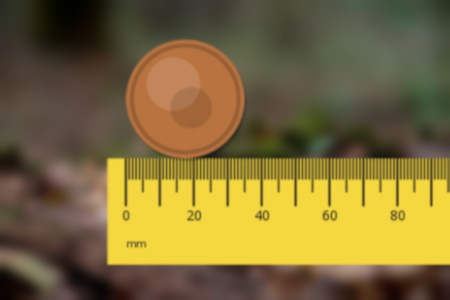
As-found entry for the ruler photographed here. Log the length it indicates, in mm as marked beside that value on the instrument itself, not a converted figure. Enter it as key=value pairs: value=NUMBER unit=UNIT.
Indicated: value=35 unit=mm
